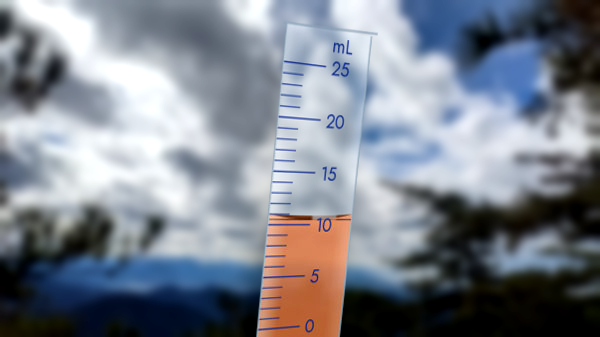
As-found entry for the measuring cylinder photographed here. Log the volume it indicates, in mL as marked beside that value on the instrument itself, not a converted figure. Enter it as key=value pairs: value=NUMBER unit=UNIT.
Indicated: value=10.5 unit=mL
